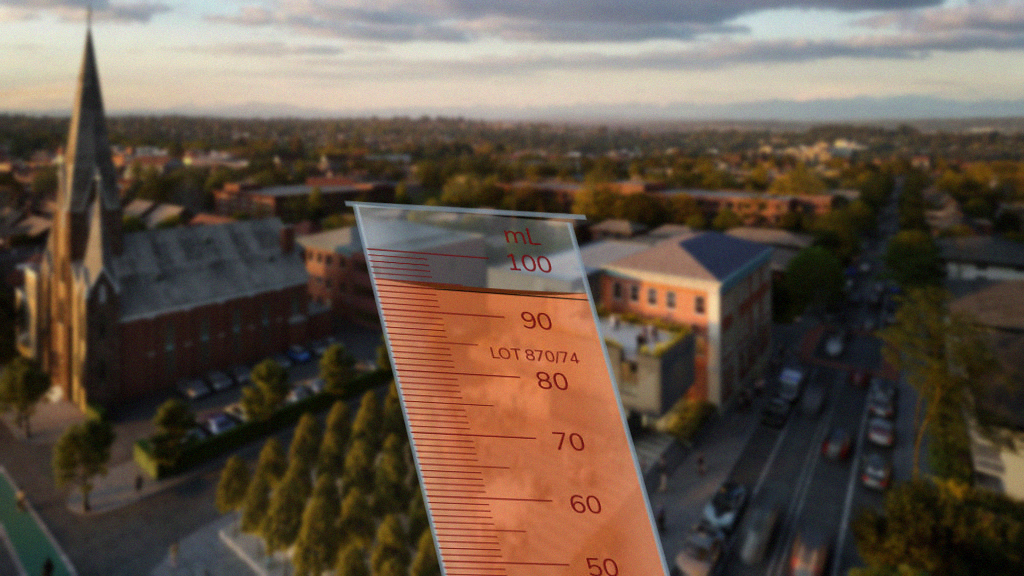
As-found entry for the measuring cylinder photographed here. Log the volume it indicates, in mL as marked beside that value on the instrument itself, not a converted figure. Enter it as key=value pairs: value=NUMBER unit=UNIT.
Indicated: value=94 unit=mL
